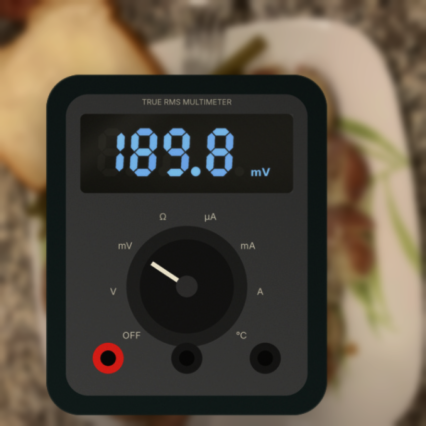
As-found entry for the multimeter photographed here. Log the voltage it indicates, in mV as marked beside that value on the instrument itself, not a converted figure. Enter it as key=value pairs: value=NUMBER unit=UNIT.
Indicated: value=189.8 unit=mV
